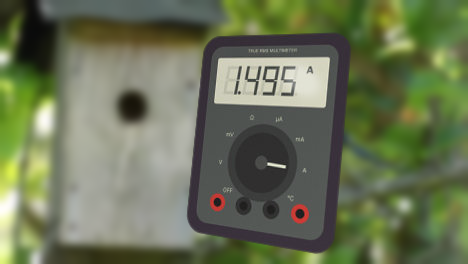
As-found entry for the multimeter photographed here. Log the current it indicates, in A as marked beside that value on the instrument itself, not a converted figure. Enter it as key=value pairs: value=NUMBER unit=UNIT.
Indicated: value=1.495 unit=A
